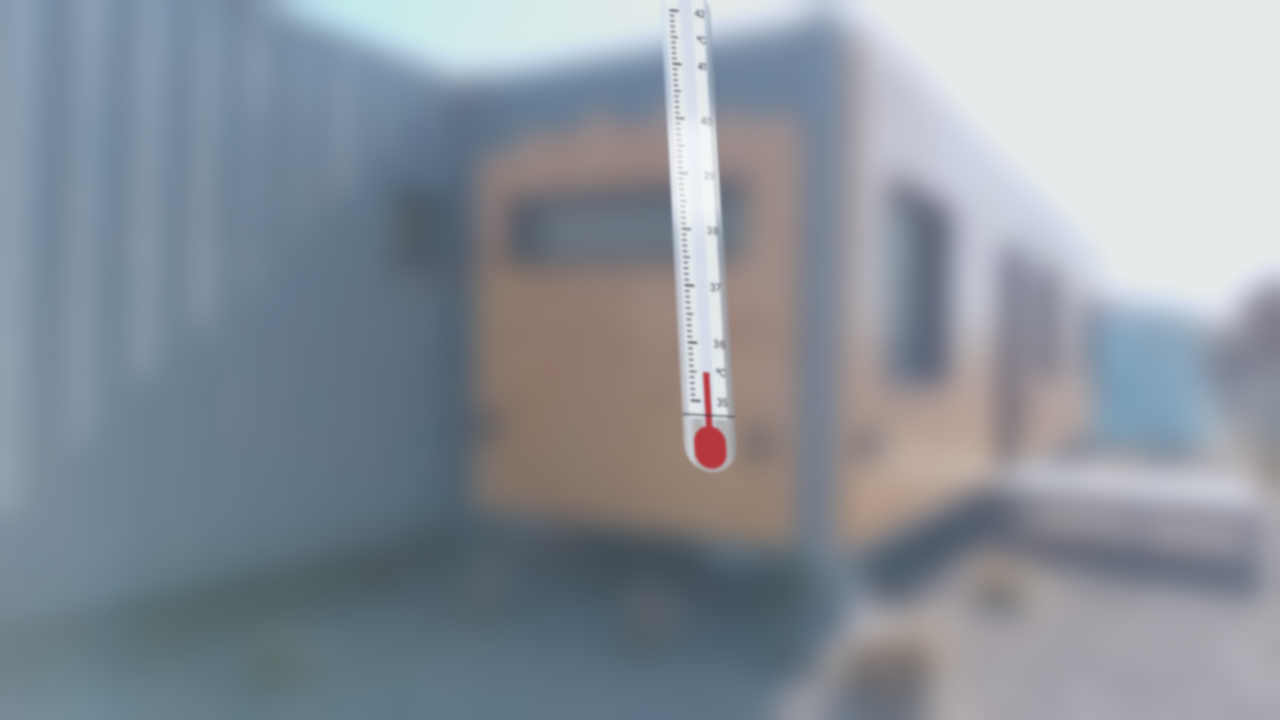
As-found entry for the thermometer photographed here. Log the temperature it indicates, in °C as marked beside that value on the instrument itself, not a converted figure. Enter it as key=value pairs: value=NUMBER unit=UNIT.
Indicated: value=35.5 unit=°C
